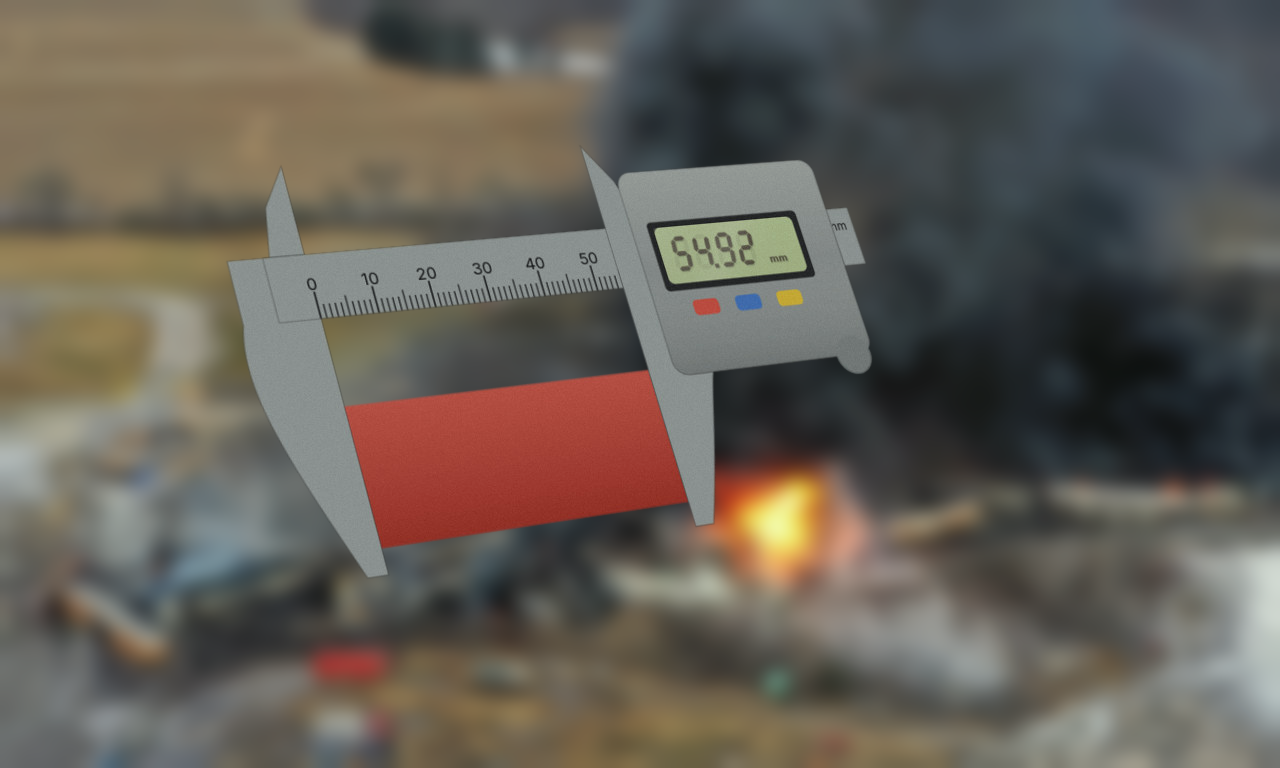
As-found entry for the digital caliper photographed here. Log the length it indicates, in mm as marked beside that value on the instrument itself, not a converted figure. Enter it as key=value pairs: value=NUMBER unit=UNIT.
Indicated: value=54.92 unit=mm
